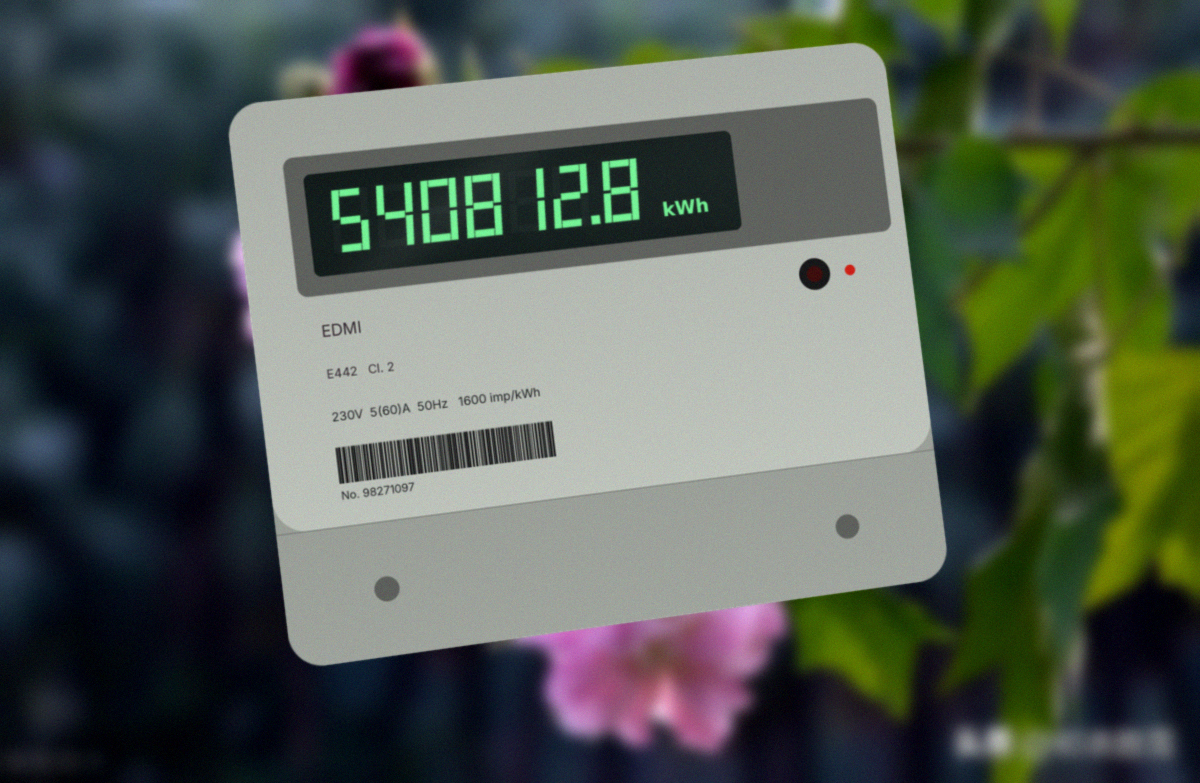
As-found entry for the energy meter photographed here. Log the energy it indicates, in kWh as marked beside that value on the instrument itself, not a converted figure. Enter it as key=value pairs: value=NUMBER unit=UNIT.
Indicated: value=540812.8 unit=kWh
